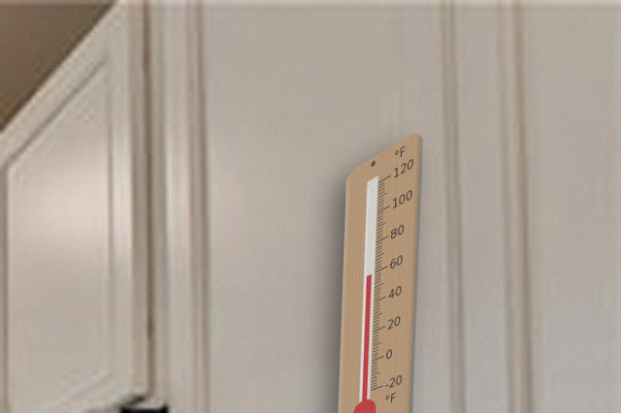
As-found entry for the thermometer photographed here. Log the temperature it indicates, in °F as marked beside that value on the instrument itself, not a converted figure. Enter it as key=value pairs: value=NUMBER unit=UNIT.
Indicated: value=60 unit=°F
